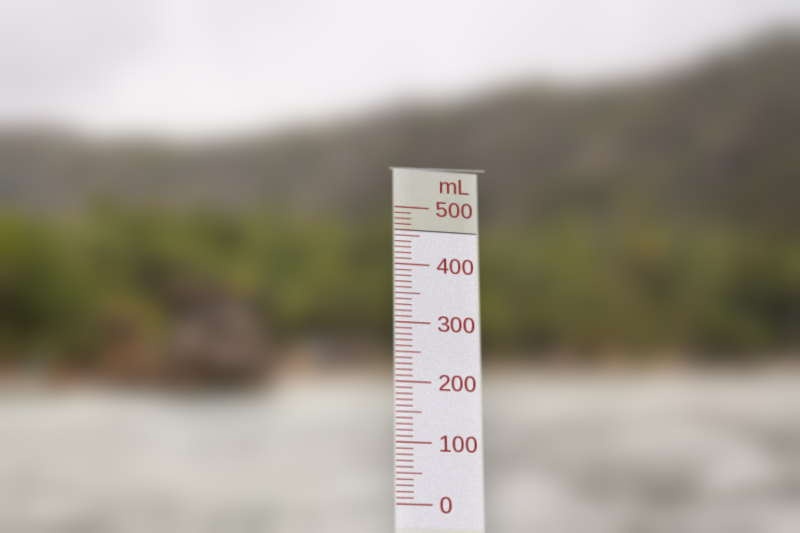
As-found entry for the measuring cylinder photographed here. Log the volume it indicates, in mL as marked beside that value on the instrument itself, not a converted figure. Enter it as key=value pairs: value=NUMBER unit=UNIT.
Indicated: value=460 unit=mL
